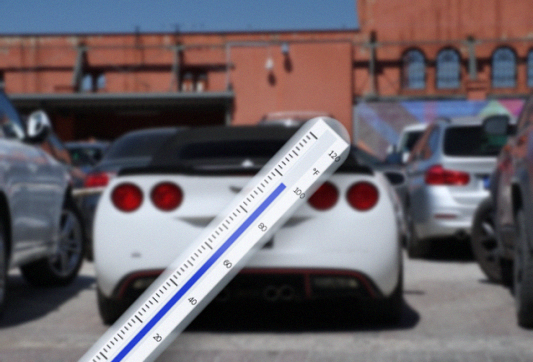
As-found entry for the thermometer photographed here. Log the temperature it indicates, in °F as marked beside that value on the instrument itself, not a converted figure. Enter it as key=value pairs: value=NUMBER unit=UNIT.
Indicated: value=98 unit=°F
